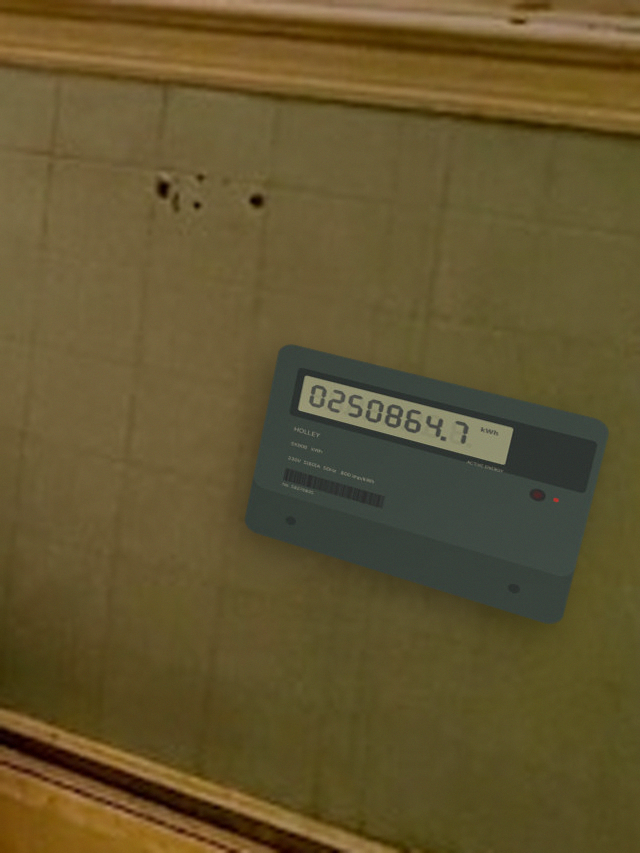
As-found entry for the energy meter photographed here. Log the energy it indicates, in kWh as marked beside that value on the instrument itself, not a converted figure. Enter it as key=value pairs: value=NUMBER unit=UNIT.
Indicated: value=250864.7 unit=kWh
